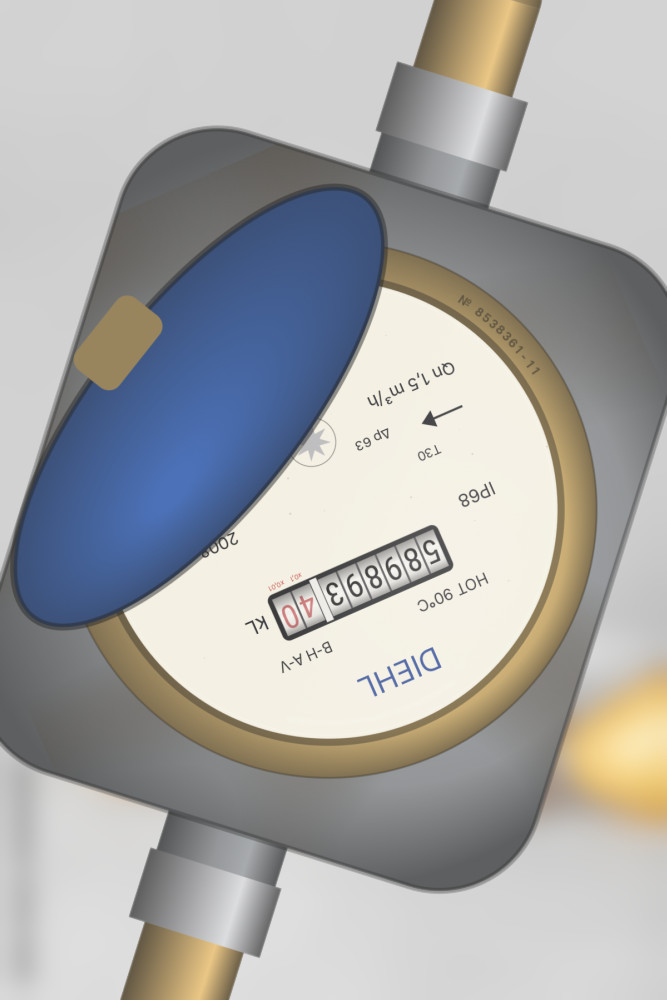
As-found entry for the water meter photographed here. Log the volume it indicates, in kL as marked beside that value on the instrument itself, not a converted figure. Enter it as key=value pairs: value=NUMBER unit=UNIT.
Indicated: value=589893.40 unit=kL
